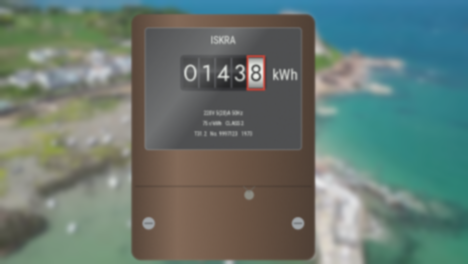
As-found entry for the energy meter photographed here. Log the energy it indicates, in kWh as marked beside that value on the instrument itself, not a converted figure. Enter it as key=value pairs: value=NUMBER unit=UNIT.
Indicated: value=143.8 unit=kWh
